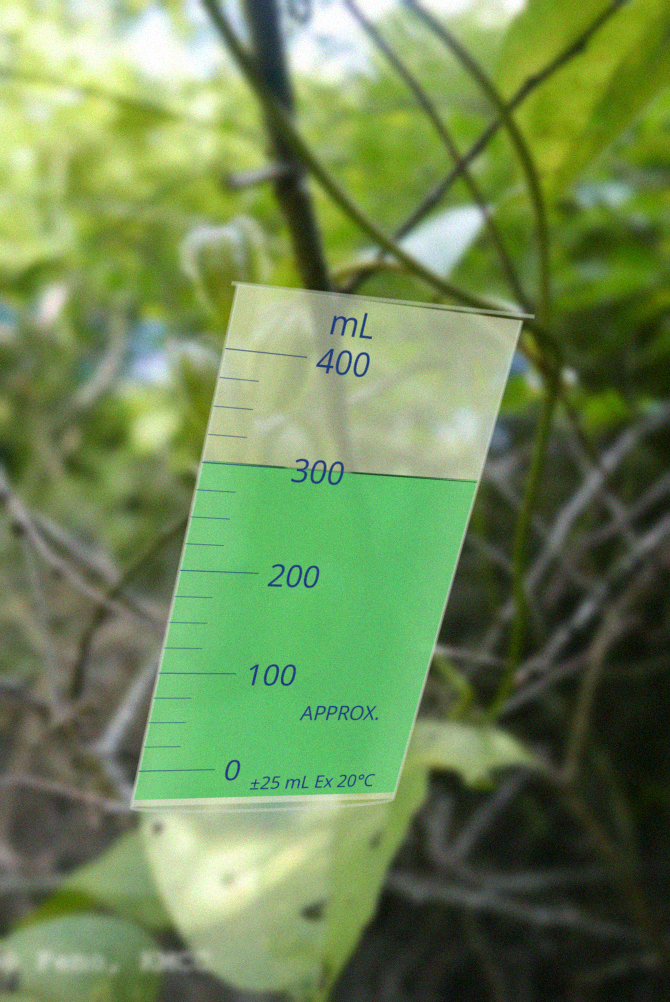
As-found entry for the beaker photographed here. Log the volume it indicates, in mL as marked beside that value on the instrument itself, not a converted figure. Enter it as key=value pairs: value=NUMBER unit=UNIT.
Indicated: value=300 unit=mL
